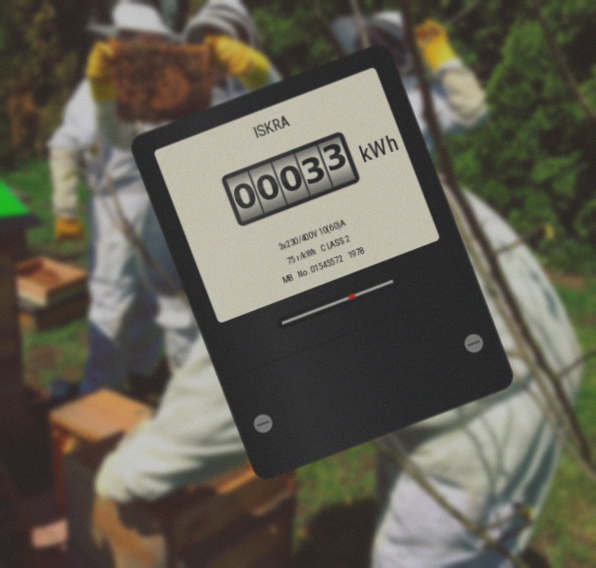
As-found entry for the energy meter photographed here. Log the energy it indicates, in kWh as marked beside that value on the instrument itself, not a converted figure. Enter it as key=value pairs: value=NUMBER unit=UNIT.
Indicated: value=33 unit=kWh
